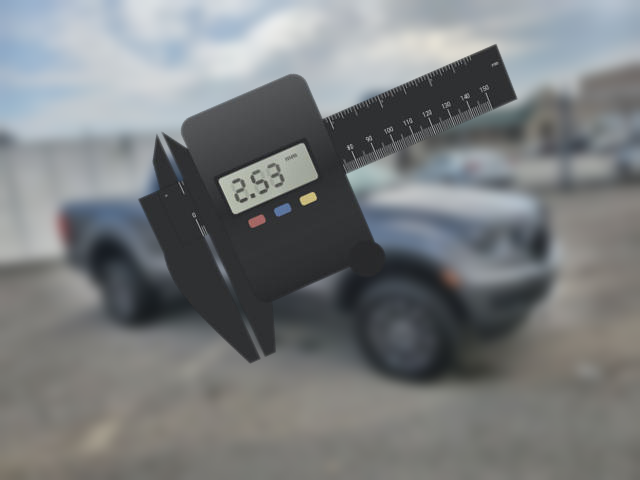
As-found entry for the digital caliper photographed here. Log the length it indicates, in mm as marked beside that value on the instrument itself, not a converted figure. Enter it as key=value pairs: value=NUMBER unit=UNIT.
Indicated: value=2.53 unit=mm
